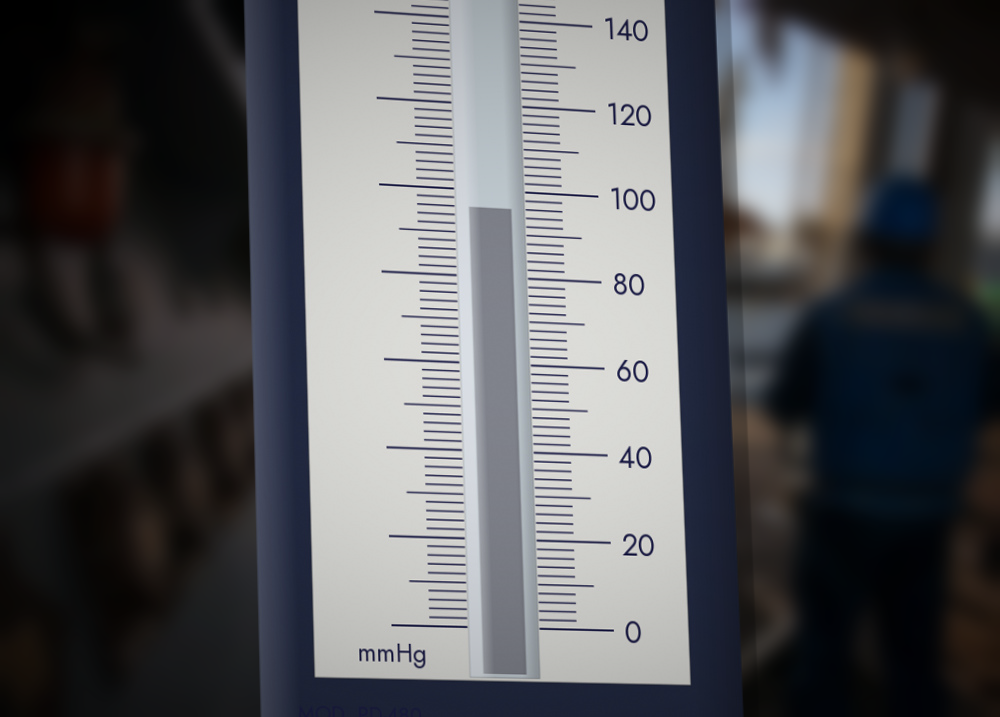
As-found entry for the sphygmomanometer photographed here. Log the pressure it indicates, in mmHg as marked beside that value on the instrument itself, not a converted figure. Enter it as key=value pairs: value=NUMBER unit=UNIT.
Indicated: value=96 unit=mmHg
